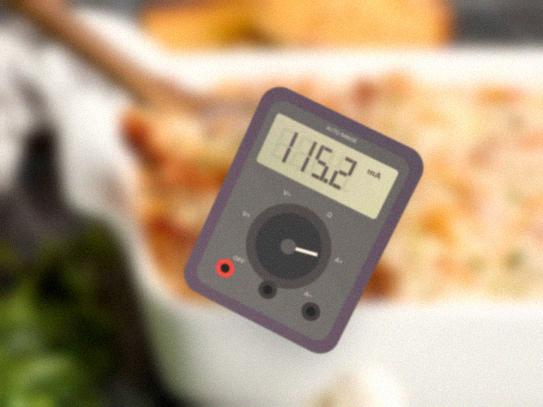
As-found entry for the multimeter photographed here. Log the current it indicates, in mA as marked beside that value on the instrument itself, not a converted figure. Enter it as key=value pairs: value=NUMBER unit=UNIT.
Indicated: value=115.2 unit=mA
